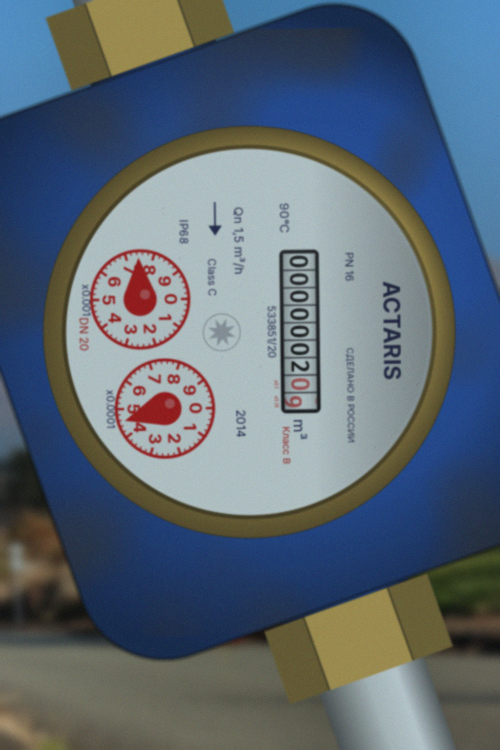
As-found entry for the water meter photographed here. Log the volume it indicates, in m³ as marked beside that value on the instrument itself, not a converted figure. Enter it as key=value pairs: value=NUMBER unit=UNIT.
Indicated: value=2.0874 unit=m³
